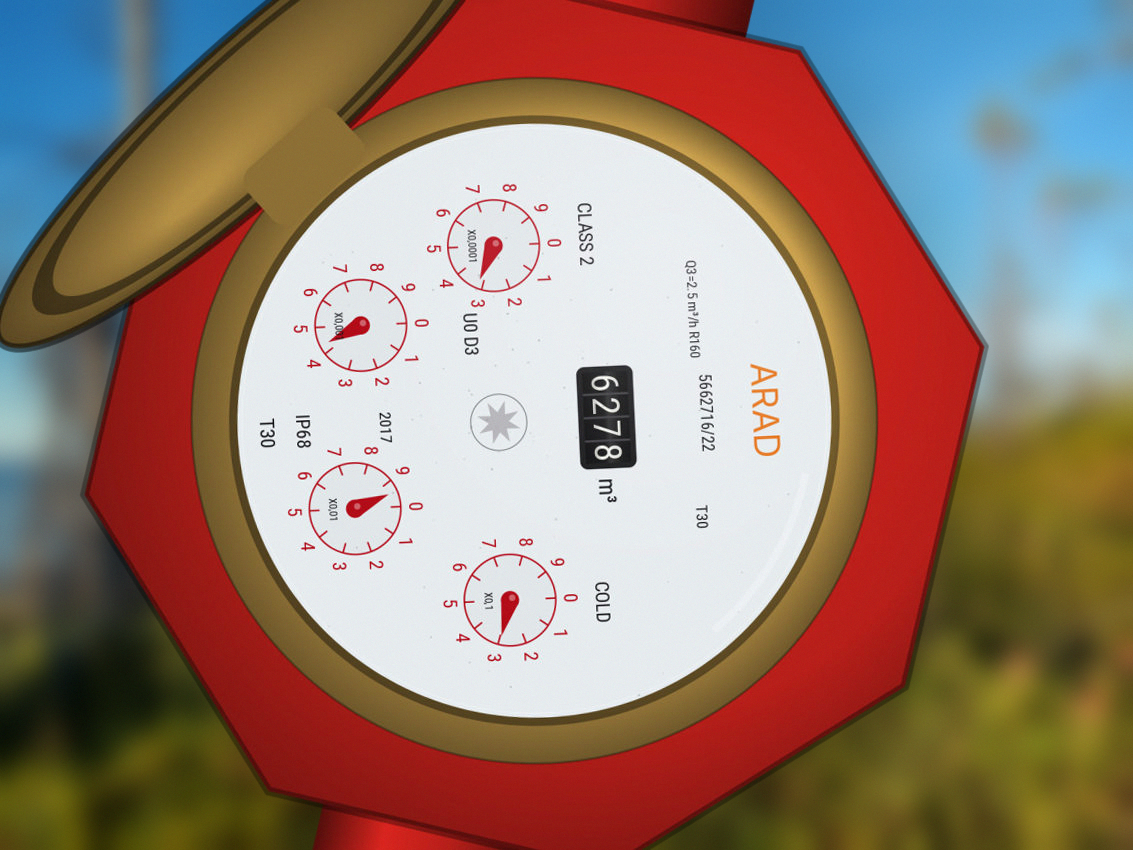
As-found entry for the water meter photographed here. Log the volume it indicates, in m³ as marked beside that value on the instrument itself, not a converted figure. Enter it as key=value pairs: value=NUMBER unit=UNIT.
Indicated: value=6278.2943 unit=m³
